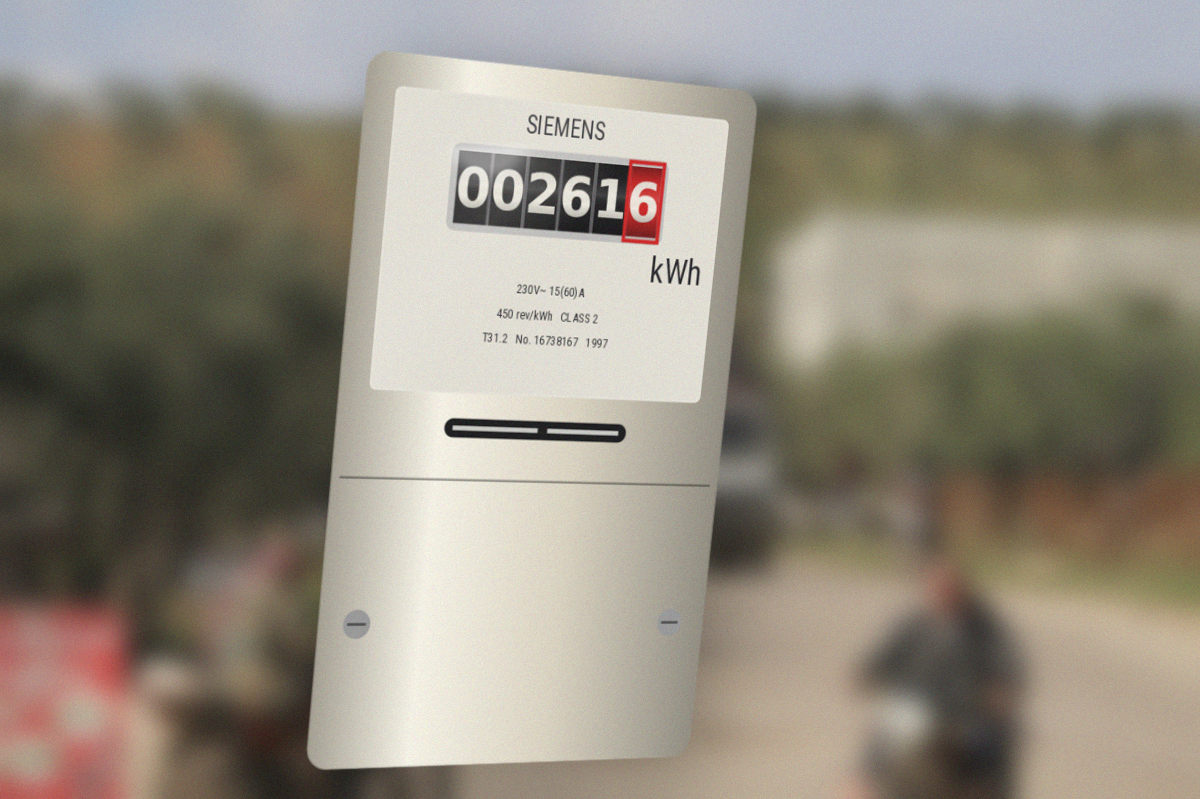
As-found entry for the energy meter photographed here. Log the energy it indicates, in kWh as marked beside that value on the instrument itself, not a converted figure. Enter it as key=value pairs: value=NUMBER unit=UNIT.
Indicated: value=261.6 unit=kWh
